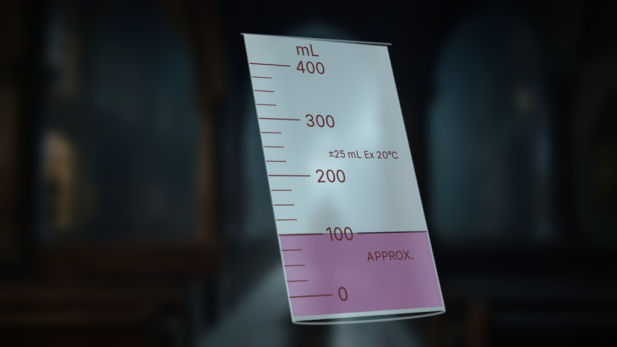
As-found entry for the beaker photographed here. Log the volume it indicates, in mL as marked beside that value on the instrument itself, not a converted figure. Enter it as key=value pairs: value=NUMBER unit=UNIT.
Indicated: value=100 unit=mL
